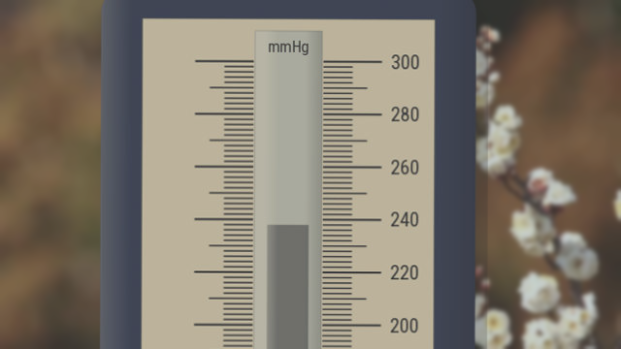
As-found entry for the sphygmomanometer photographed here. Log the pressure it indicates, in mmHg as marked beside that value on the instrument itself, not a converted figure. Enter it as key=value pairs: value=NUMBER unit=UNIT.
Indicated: value=238 unit=mmHg
